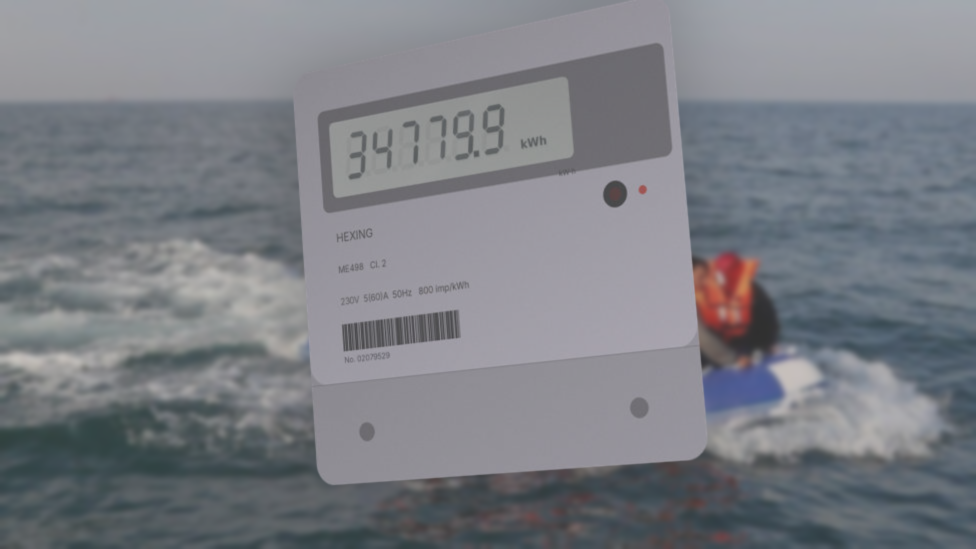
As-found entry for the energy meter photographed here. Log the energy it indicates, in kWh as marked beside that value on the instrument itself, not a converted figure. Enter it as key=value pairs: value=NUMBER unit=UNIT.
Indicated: value=34779.9 unit=kWh
